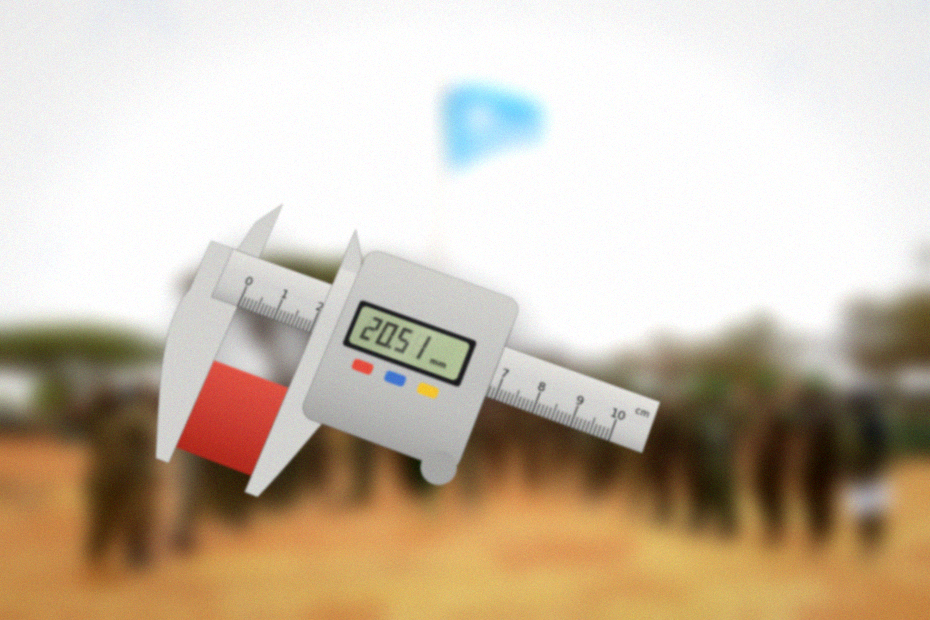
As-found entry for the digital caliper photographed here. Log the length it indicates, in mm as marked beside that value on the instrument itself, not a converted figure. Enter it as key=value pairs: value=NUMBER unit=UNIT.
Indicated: value=20.51 unit=mm
